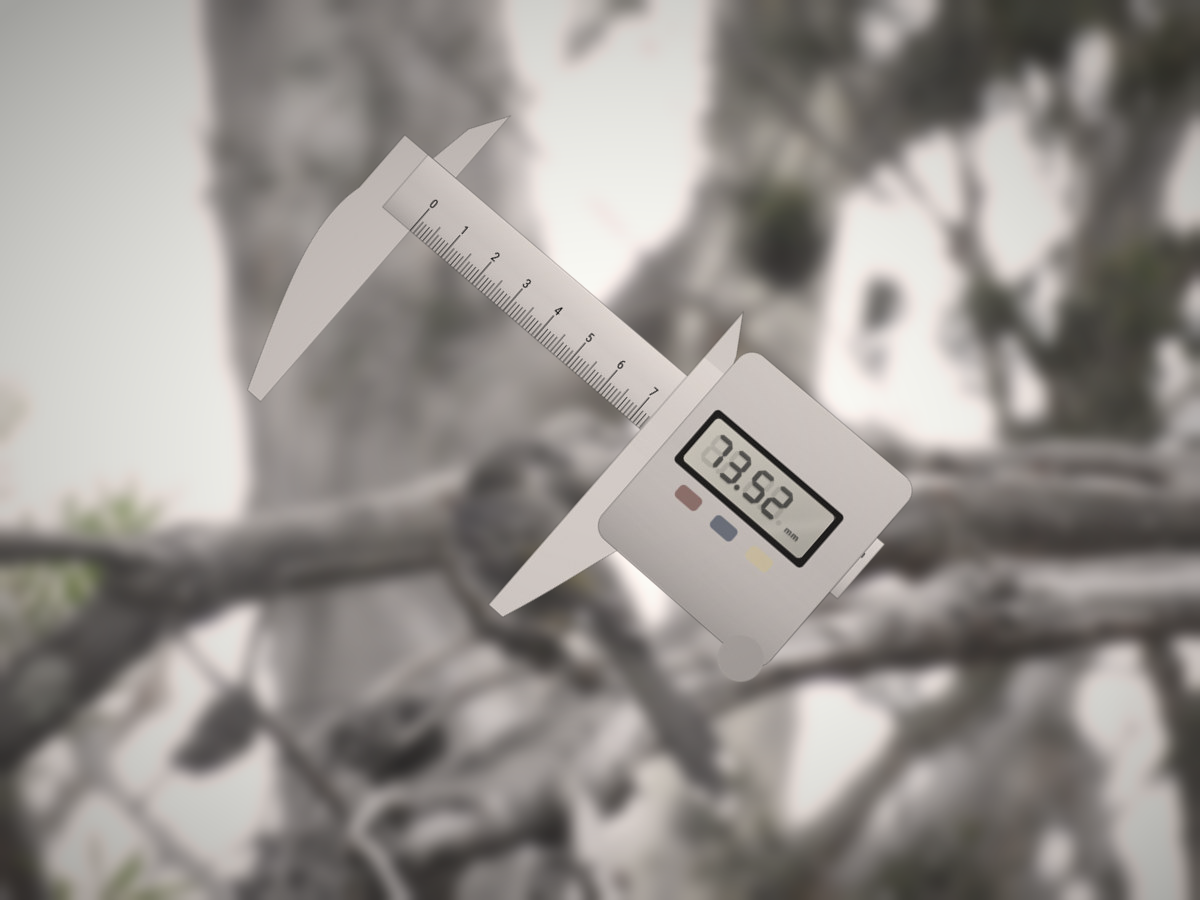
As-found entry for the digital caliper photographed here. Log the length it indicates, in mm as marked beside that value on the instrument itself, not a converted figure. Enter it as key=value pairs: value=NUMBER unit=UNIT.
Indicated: value=73.52 unit=mm
